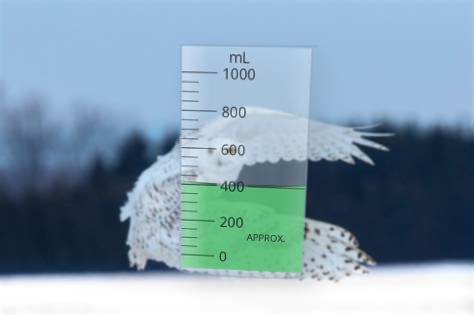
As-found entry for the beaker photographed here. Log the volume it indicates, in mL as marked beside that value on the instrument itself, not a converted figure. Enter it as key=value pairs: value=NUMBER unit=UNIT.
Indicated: value=400 unit=mL
